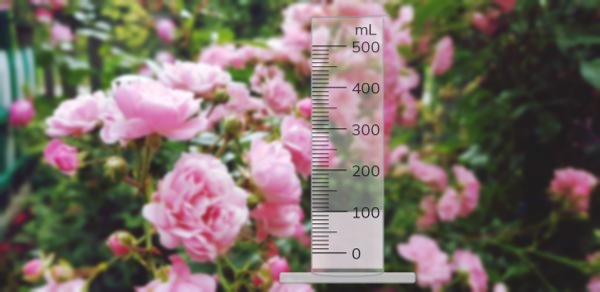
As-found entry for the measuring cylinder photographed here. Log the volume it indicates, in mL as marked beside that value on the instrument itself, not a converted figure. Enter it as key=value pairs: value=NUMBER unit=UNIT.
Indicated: value=100 unit=mL
